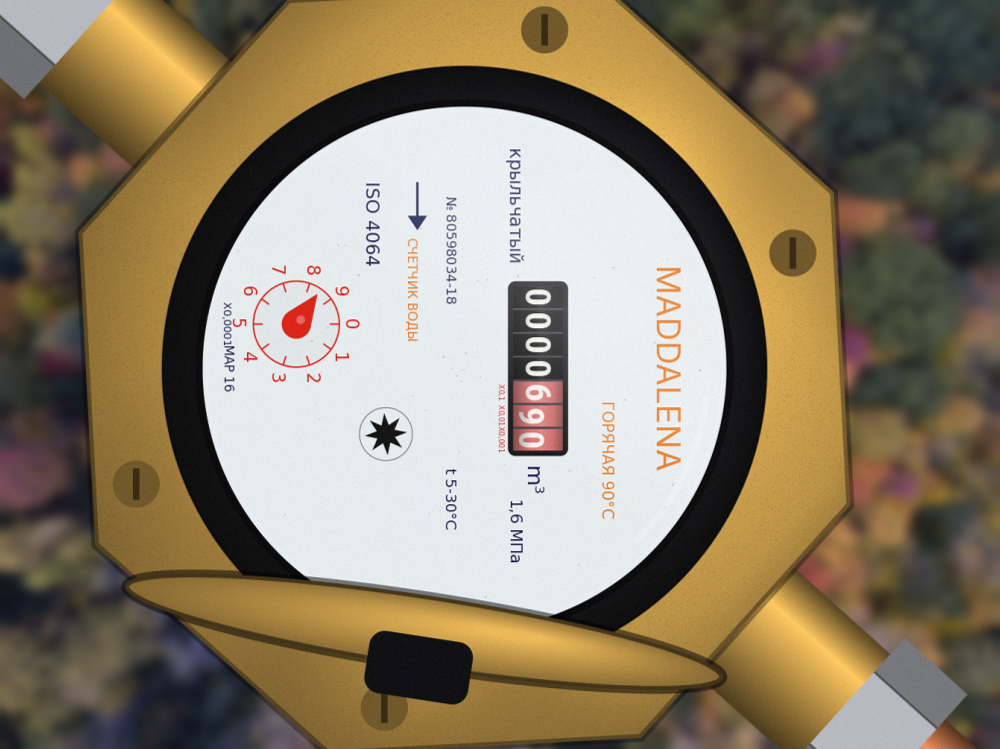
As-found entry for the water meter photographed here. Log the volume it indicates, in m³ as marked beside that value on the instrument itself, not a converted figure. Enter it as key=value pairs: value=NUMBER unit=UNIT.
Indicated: value=0.6898 unit=m³
